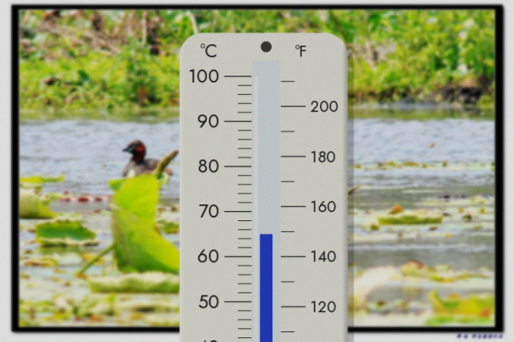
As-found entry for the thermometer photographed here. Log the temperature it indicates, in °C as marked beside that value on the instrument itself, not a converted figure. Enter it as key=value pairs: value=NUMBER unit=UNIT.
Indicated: value=65 unit=°C
